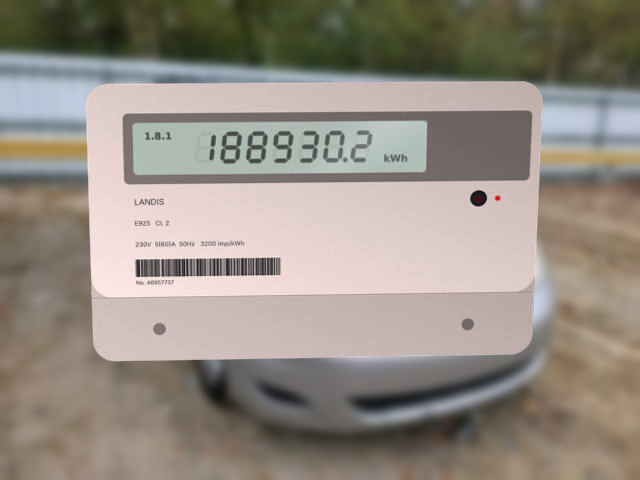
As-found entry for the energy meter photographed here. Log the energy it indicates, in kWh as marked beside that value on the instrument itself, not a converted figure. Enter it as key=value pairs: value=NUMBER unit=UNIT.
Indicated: value=188930.2 unit=kWh
